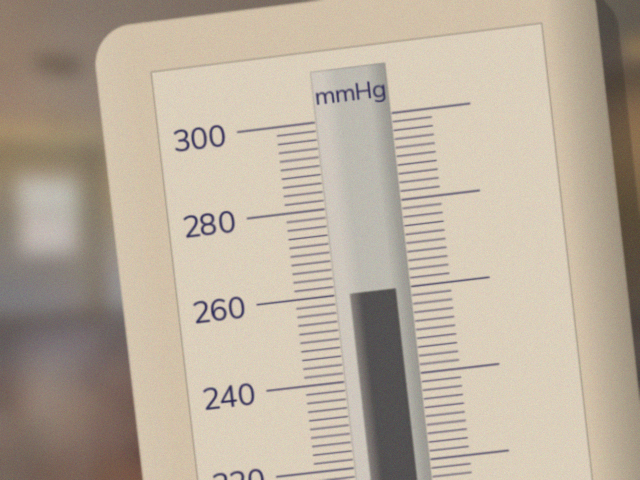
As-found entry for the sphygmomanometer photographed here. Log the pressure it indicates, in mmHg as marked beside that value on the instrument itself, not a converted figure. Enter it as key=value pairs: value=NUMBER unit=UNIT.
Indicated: value=260 unit=mmHg
